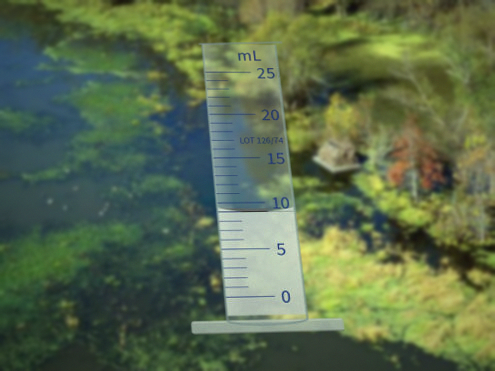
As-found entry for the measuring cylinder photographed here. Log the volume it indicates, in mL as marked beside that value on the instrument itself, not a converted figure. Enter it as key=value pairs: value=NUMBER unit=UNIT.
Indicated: value=9 unit=mL
